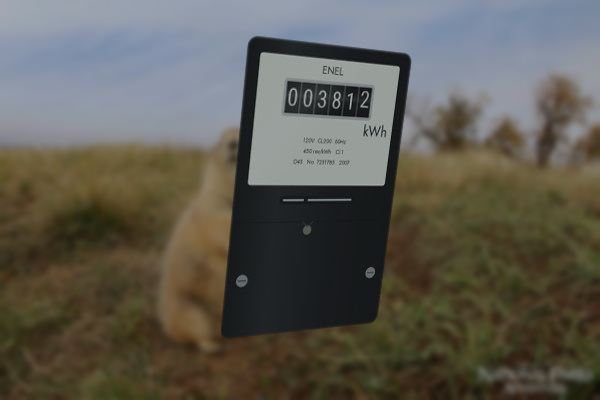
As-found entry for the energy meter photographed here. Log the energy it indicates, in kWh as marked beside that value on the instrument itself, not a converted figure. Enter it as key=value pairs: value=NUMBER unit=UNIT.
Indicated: value=3812 unit=kWh
